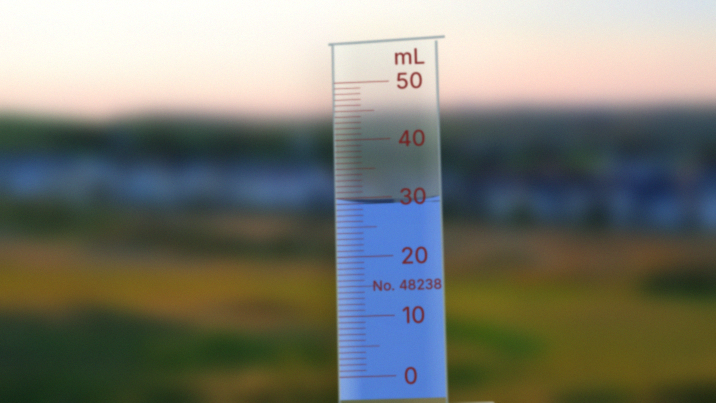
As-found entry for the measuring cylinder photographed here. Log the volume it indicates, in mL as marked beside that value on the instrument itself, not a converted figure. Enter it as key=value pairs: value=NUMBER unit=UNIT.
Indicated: value=29 unit=mL
